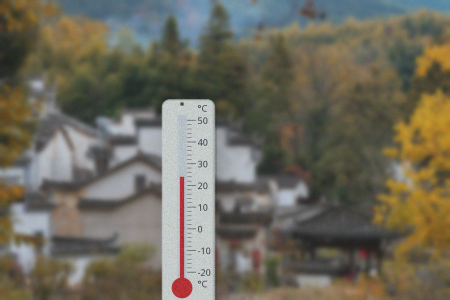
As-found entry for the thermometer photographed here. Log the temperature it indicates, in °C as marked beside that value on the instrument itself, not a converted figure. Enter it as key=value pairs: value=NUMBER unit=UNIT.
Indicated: value=24 unit=°C
